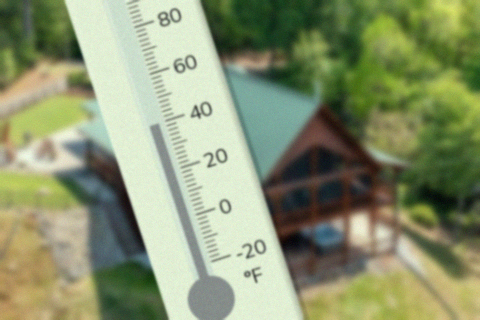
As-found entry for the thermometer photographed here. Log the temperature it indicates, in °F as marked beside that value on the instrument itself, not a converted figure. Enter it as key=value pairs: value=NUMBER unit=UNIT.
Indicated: value=40 unit=°F
